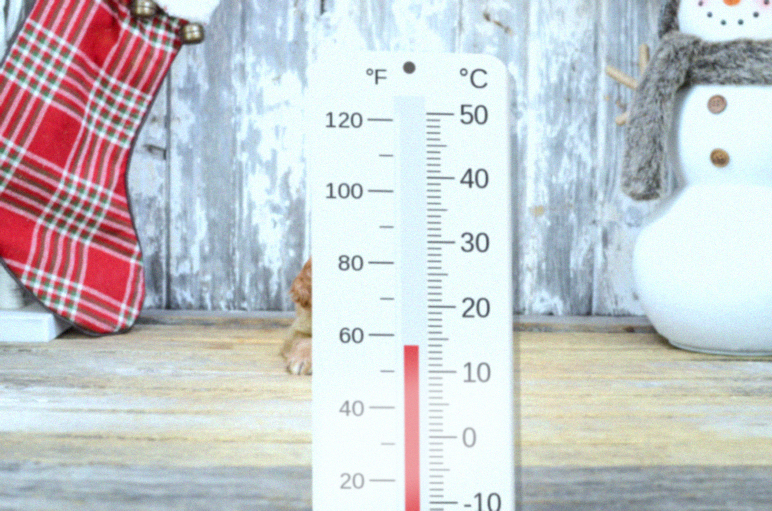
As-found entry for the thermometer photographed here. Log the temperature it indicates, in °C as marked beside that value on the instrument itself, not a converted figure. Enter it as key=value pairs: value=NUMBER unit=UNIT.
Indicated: value=14 unit=°C
